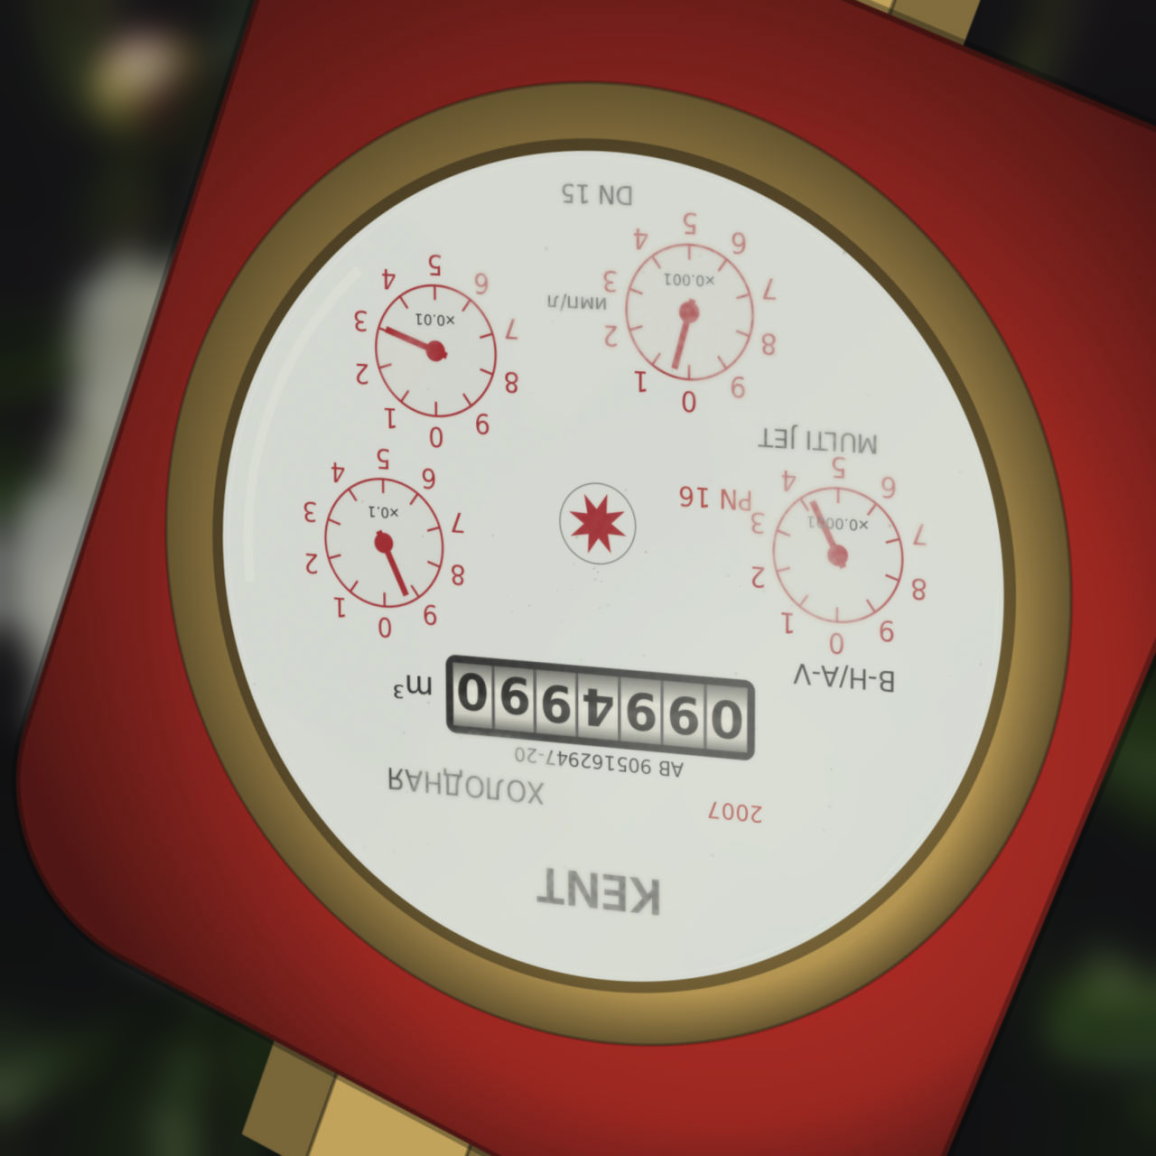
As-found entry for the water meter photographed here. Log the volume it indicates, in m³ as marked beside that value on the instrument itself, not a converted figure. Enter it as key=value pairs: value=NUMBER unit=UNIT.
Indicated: value=994989.9304 unit=m³
